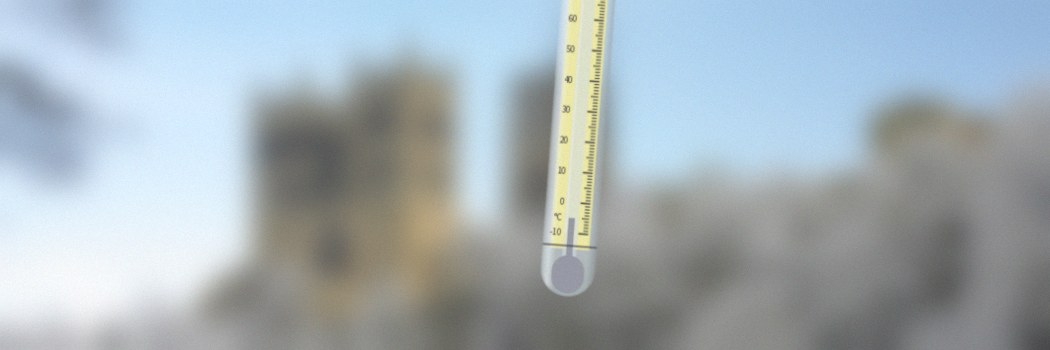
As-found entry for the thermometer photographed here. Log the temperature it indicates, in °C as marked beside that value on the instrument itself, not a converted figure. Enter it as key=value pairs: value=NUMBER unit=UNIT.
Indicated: value=-5 unit=°C
